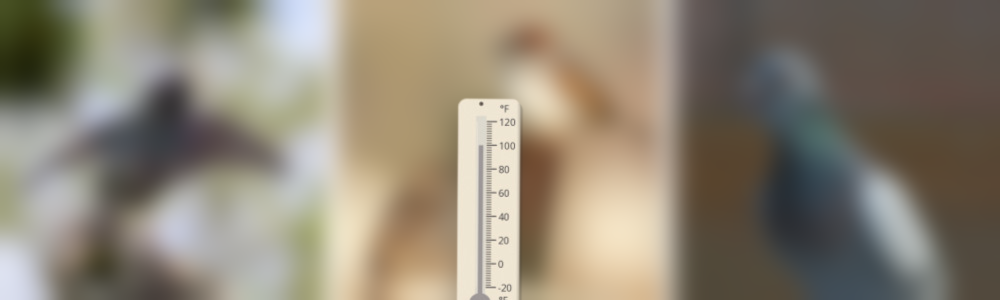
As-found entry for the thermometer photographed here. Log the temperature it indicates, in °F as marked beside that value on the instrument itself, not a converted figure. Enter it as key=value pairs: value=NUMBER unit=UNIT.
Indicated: value=100 unit=°F
